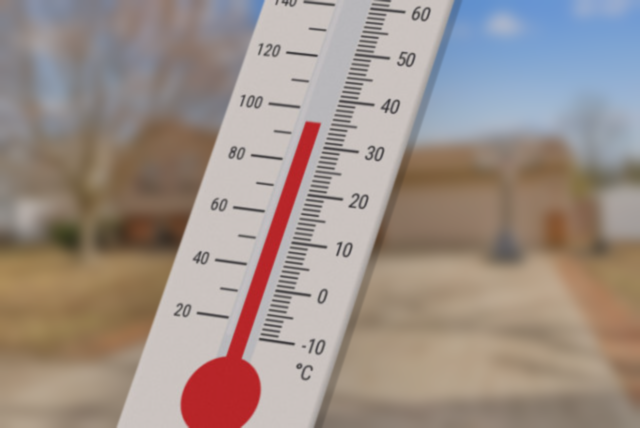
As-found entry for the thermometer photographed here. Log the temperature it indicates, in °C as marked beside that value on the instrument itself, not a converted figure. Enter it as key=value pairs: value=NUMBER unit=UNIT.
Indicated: value=35 unit=°C
